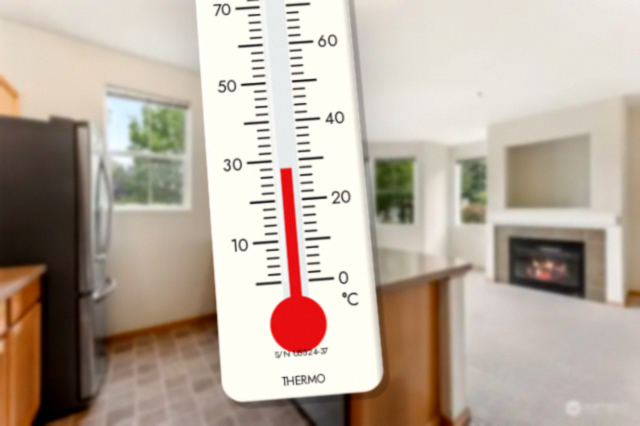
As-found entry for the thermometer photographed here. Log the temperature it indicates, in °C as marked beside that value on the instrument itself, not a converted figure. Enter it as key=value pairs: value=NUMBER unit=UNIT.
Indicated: value=28 unit=°C
